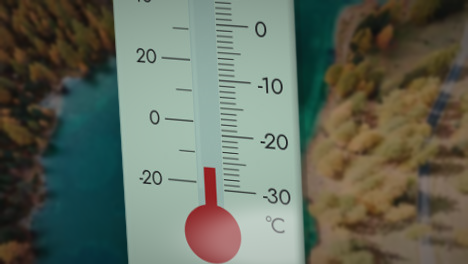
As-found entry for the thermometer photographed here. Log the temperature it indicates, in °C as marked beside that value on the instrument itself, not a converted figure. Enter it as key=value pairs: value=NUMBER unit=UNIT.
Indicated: value=-26 unit=°C
